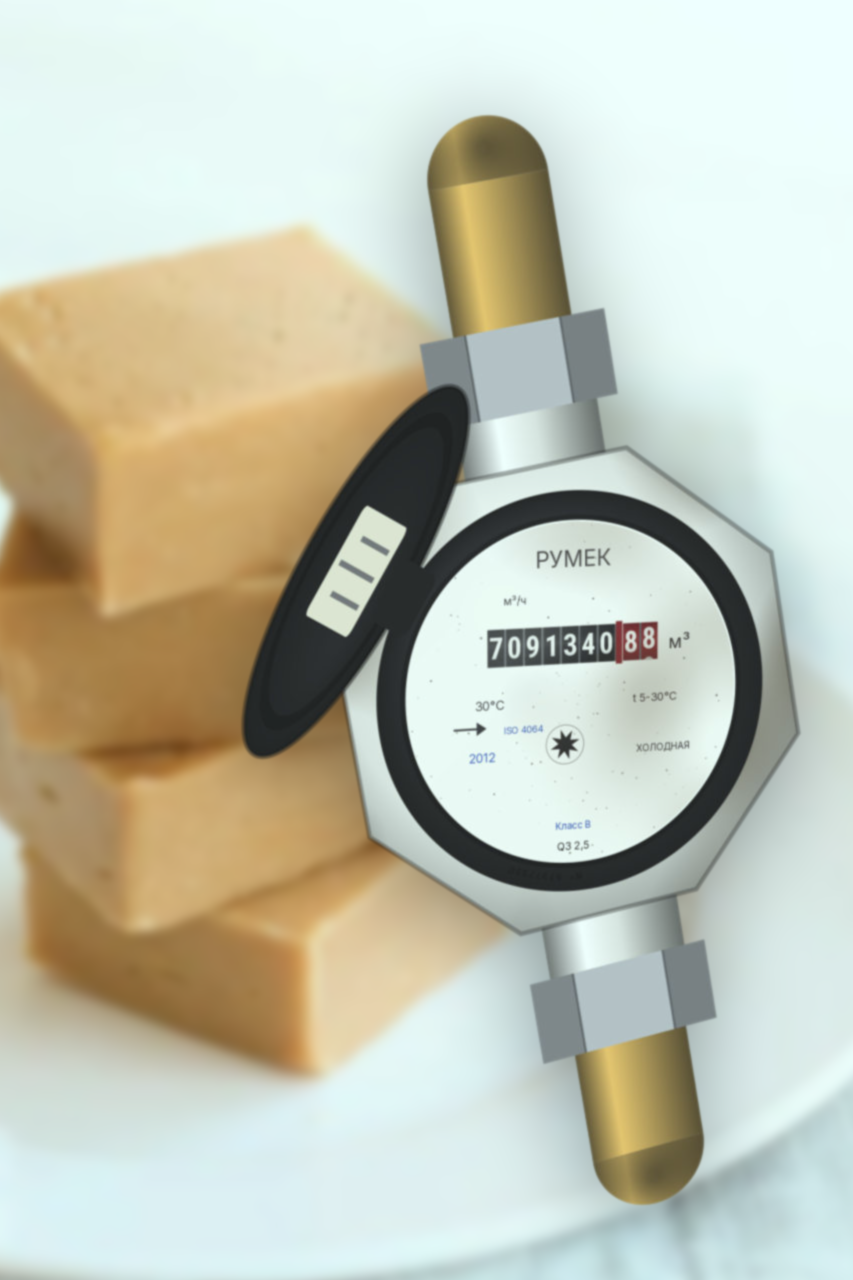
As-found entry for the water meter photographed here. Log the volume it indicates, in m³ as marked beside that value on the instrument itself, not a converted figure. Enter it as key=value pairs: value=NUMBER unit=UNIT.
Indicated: value=7091340.88 unit=m³
